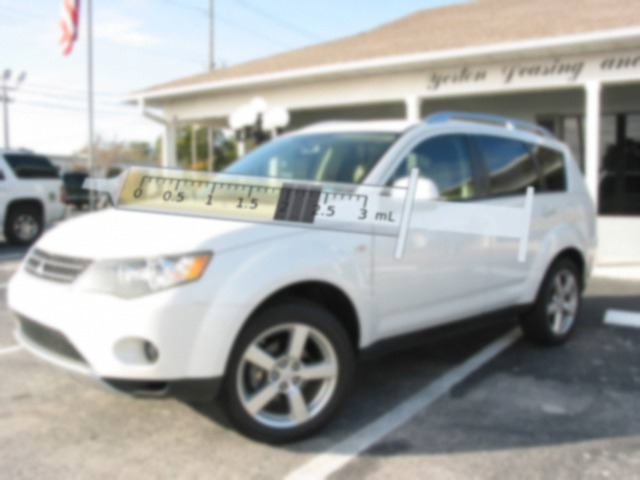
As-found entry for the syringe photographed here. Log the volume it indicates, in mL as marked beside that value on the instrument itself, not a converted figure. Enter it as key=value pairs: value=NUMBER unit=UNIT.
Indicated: value=1.9 unit=mL
